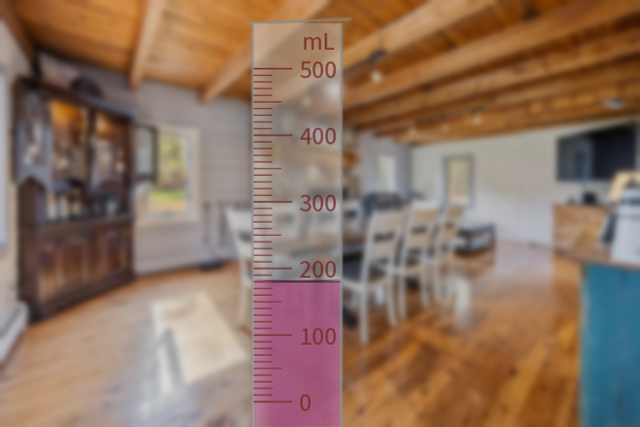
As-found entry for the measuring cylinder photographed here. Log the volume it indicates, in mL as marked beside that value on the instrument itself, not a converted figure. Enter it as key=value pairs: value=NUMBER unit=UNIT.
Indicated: value=180 unit=mL
